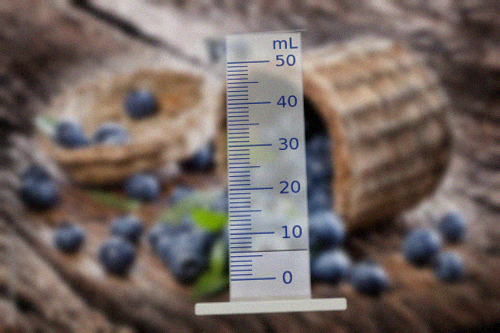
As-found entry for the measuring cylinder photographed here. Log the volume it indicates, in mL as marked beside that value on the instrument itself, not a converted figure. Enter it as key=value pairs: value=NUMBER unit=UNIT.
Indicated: value=6 unit=mL
